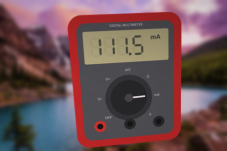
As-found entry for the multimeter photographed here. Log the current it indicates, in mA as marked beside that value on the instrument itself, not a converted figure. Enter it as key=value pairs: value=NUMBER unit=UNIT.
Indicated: value=111.5 unit=mA
